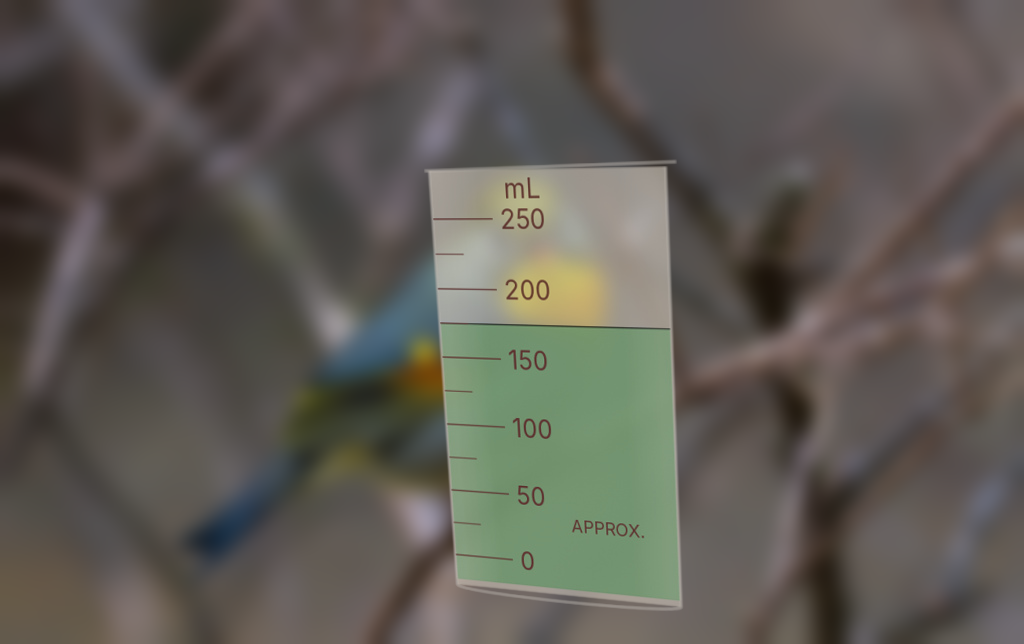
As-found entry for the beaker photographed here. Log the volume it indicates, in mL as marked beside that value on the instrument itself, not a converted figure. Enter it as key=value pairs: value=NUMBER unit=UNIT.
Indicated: value=175 unit=mL
